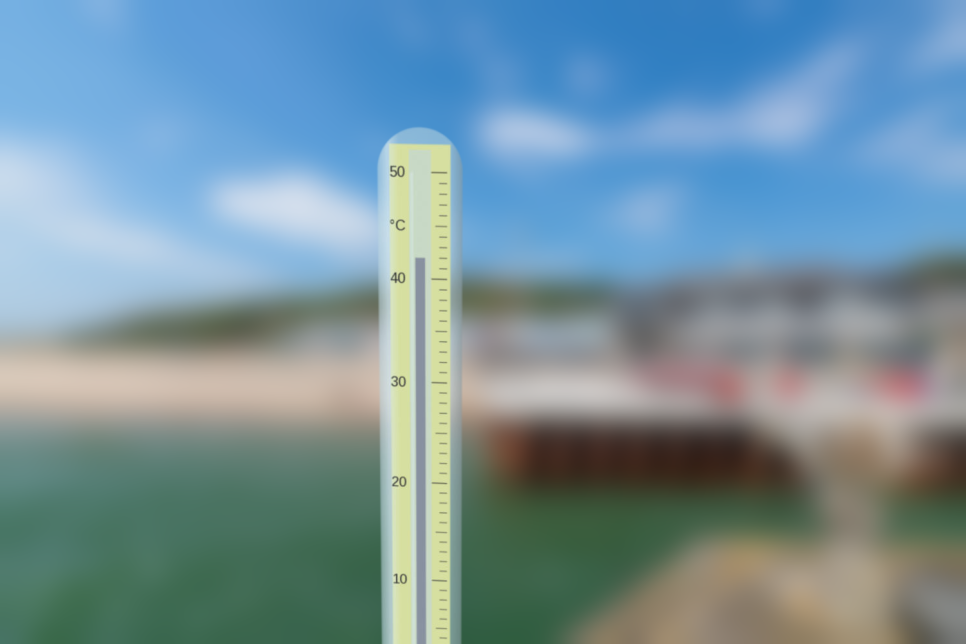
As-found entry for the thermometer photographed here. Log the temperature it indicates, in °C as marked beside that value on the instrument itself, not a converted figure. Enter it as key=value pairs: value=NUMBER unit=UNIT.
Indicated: value=42 unit=°C
